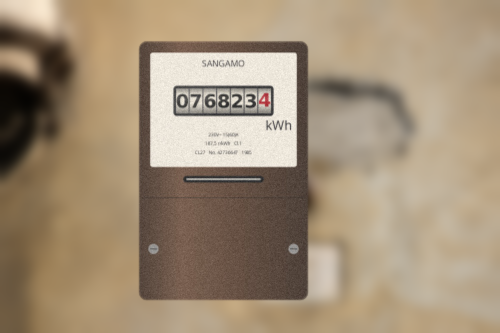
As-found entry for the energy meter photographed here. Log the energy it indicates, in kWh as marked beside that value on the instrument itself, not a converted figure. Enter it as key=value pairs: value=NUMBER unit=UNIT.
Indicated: value=76823.4 unit=kWh
